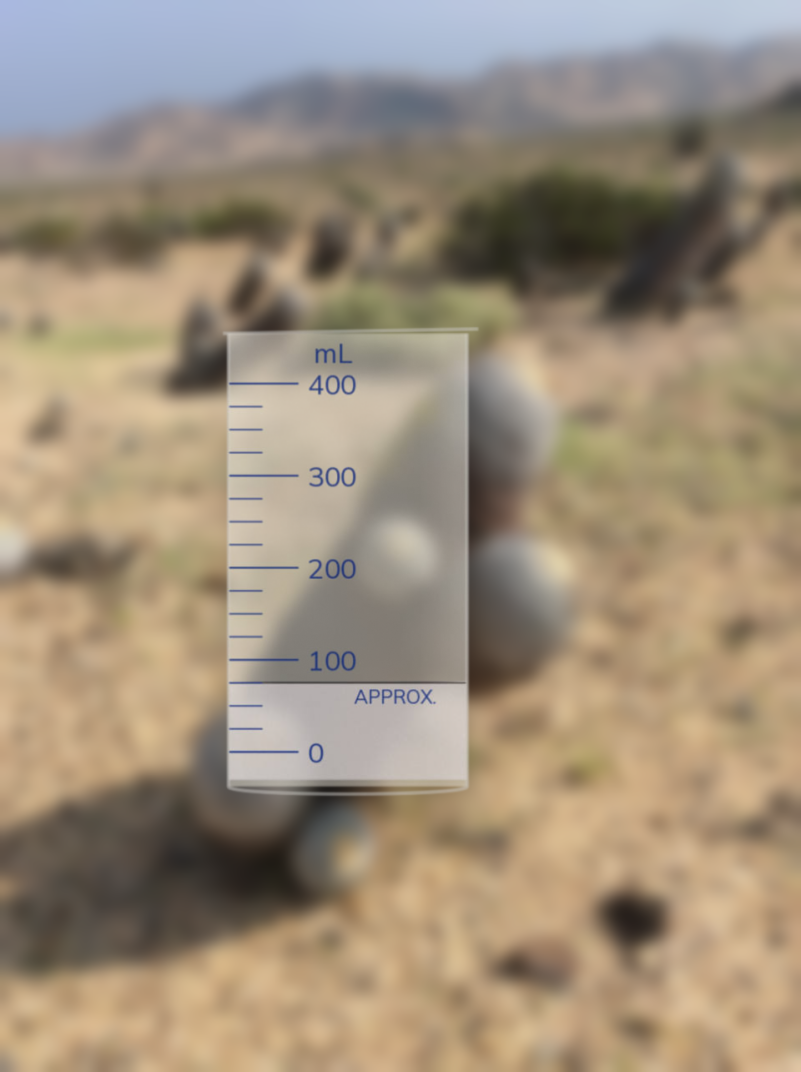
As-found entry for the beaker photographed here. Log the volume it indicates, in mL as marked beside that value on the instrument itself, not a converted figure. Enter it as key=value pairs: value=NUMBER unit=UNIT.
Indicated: value=75 unit=mL
